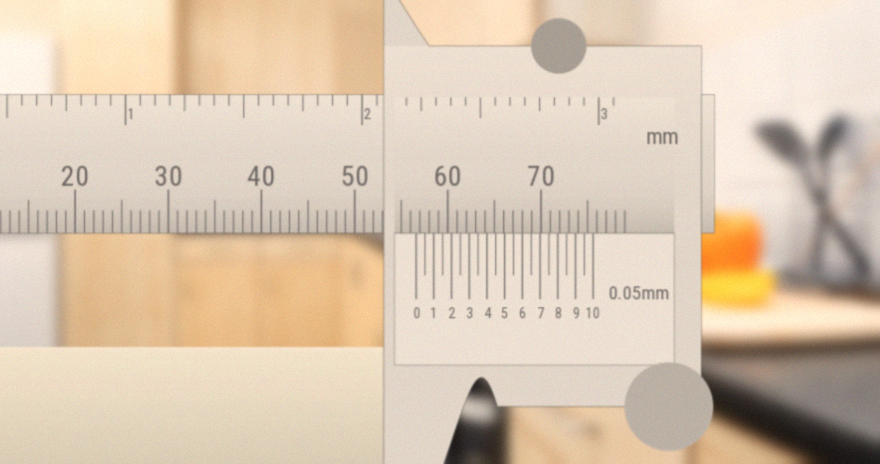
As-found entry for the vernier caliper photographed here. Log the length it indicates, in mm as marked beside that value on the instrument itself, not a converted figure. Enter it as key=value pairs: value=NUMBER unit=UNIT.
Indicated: value=56.6 unit=mm
